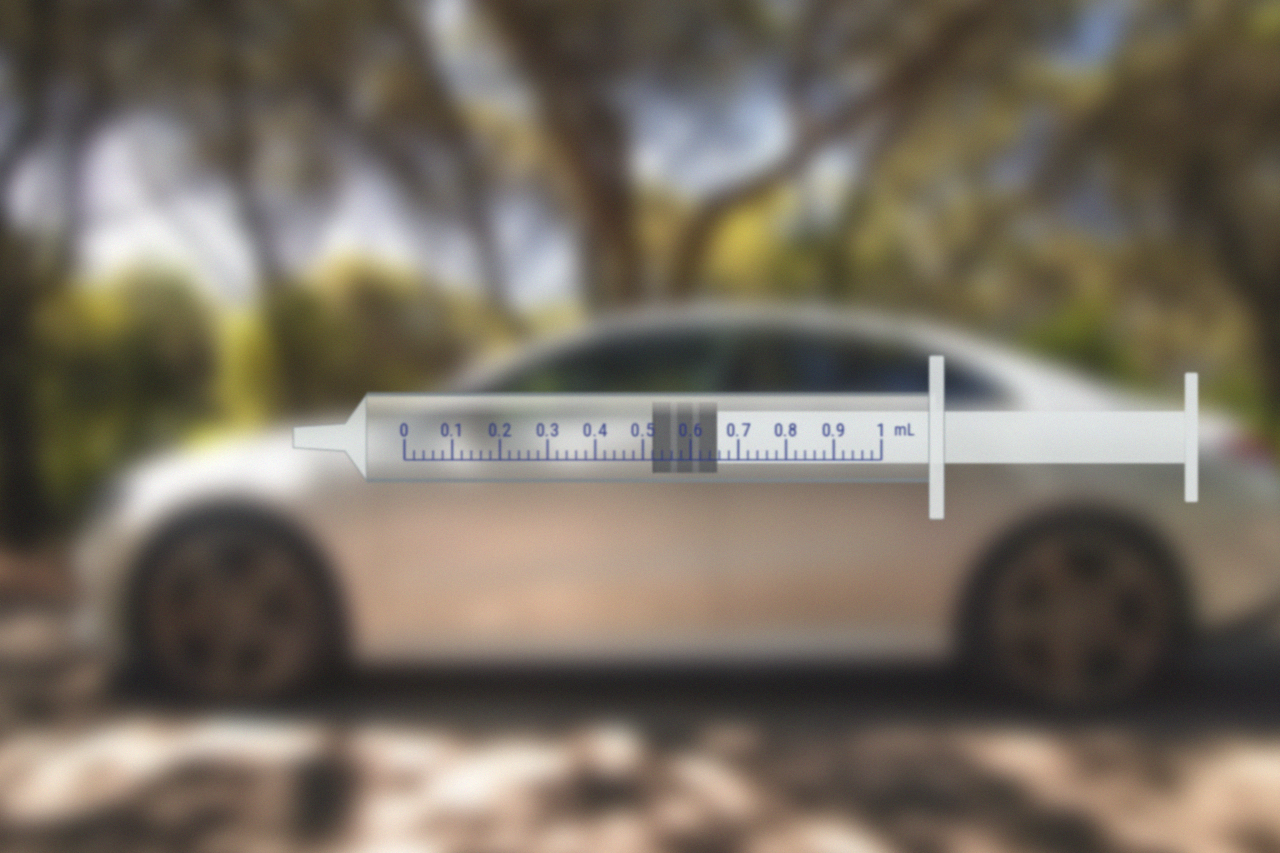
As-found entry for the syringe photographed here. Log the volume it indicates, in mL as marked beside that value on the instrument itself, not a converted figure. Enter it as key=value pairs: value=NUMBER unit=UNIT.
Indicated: value=0.52 unit=mL
